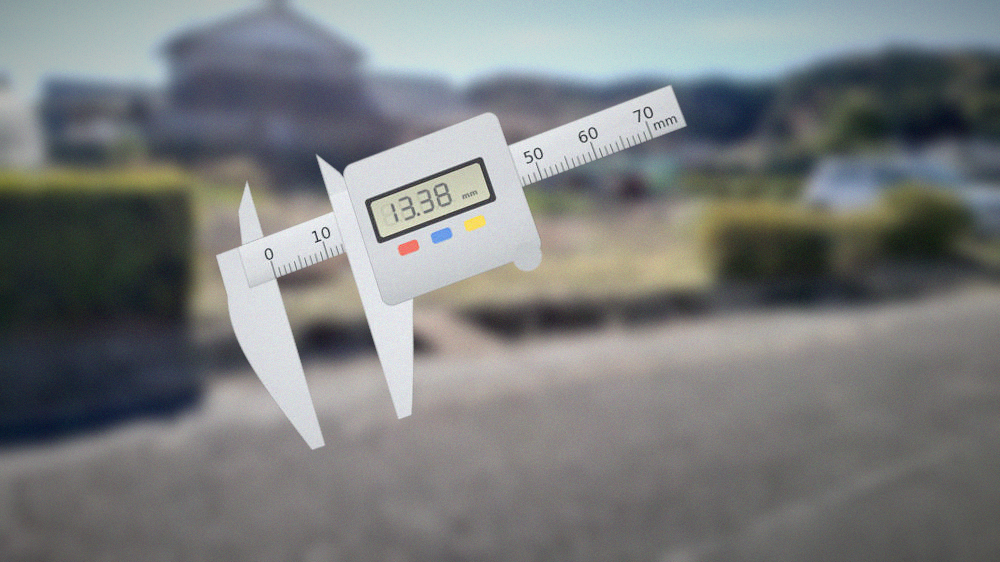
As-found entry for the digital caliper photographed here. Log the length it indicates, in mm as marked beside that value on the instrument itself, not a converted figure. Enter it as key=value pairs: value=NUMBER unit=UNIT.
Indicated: value=13.38 unit=mm
